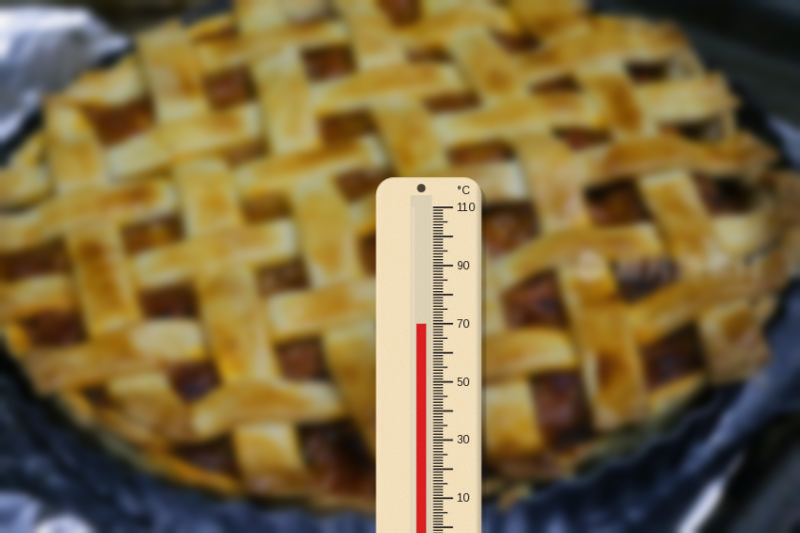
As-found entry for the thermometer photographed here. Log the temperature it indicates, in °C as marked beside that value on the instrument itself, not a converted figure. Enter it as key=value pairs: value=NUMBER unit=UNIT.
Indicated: value=70 unit=°C
